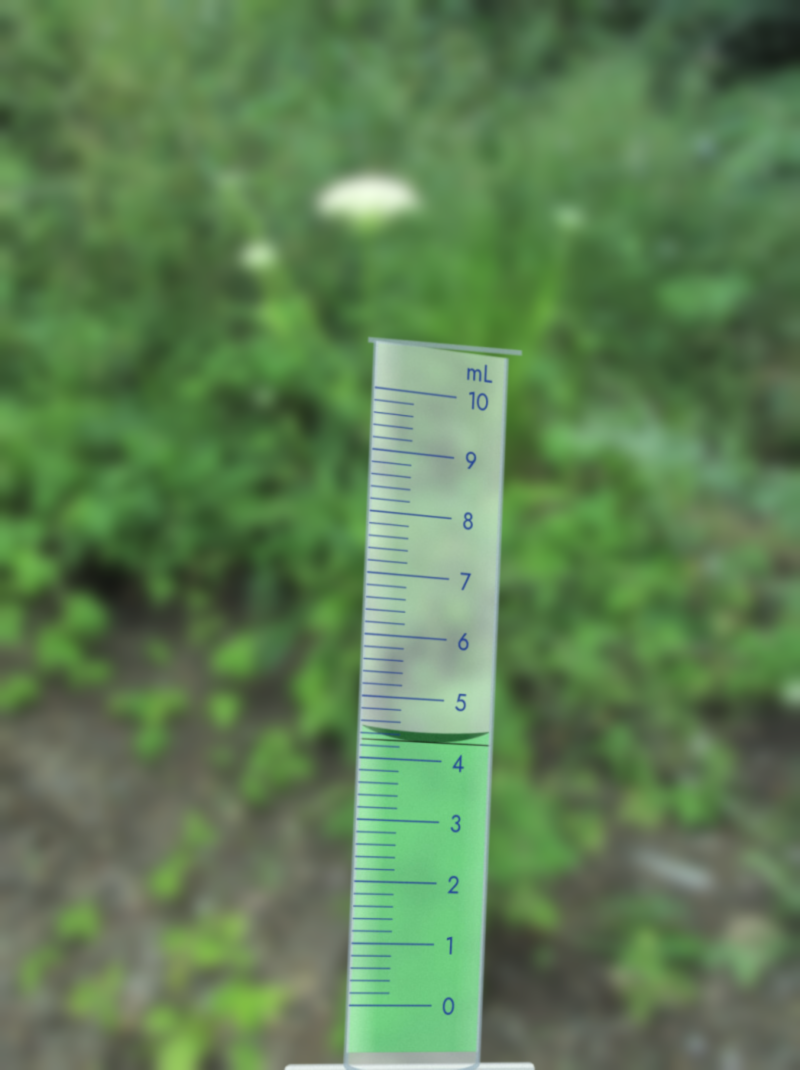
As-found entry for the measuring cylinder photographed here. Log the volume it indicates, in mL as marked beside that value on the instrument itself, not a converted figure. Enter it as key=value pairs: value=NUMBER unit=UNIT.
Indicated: value=4.3 unit=mL
